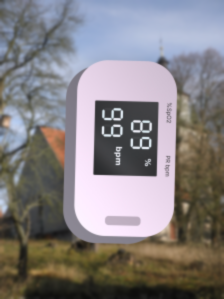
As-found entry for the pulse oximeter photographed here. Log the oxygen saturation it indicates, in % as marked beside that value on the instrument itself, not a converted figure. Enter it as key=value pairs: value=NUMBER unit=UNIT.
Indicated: value=89 unit=%
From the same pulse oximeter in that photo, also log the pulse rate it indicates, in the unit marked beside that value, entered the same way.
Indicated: value=99 unit=bpm
